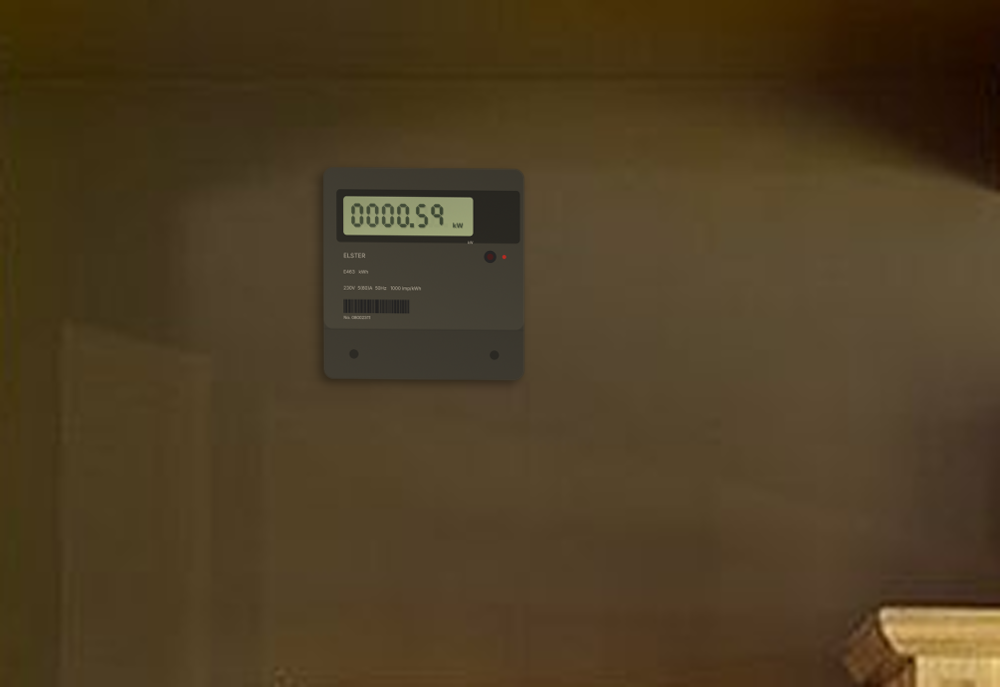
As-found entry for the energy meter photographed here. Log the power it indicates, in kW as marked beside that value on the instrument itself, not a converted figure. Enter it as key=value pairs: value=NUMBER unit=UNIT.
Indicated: value=0.59 unit=kW
